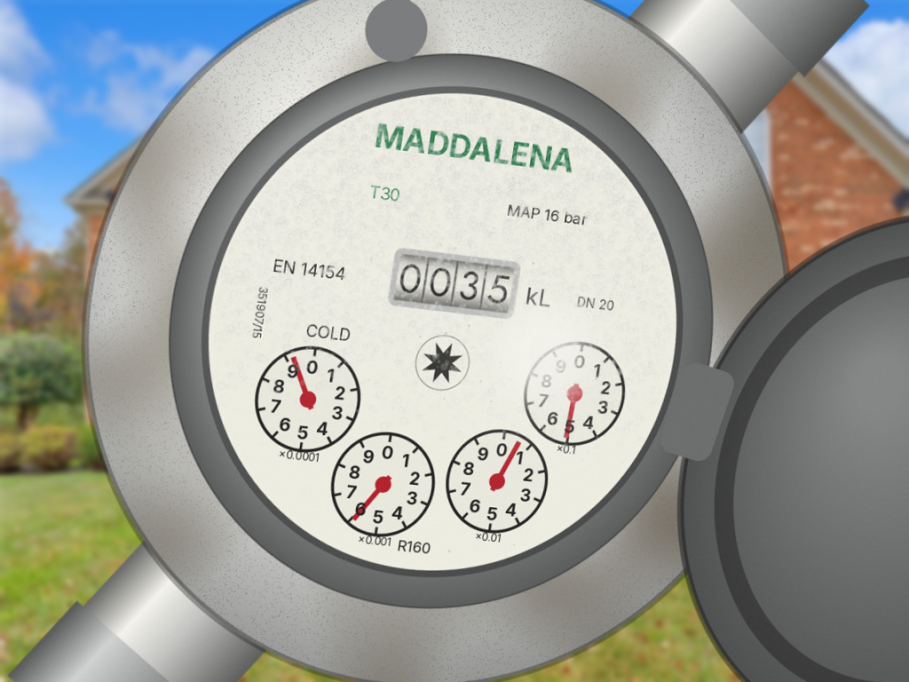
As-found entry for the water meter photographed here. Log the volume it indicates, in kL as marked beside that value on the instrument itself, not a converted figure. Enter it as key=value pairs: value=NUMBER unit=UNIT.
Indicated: value=35.5059 unit=kL
